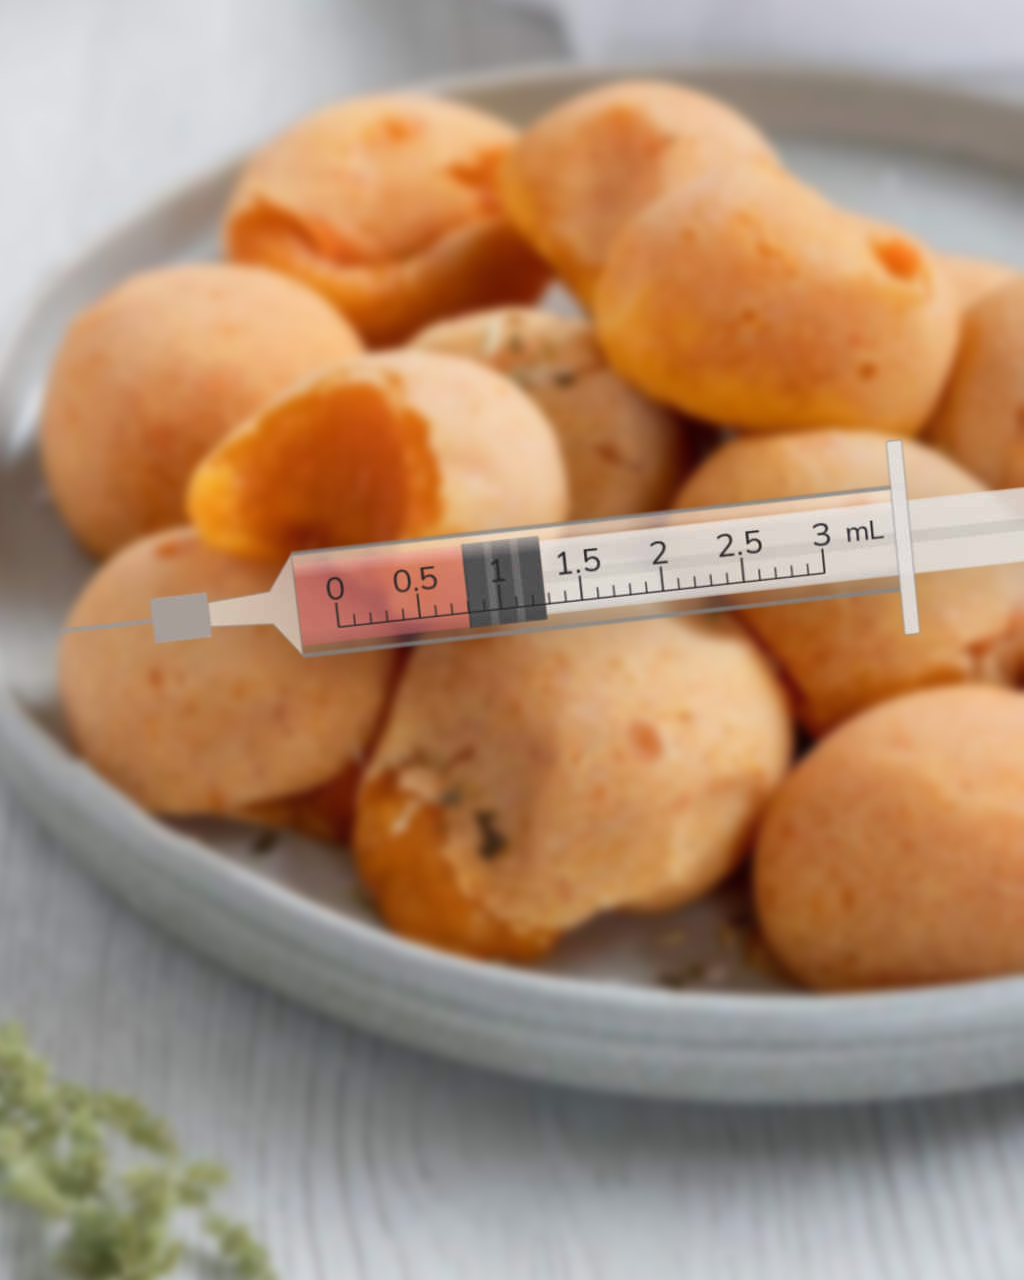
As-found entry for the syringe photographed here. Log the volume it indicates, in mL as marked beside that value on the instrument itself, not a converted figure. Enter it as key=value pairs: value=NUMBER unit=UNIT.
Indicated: value=0.8 unit=mL
